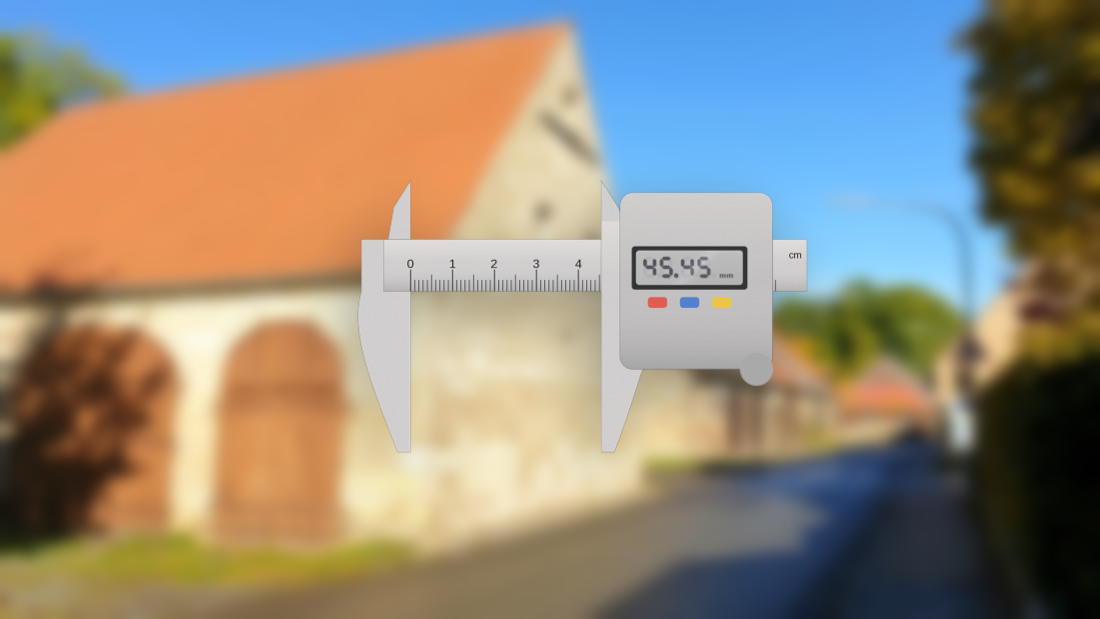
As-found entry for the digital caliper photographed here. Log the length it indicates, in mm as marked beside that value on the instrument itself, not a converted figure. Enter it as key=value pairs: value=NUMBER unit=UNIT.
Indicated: value=45.45 unit=mm
